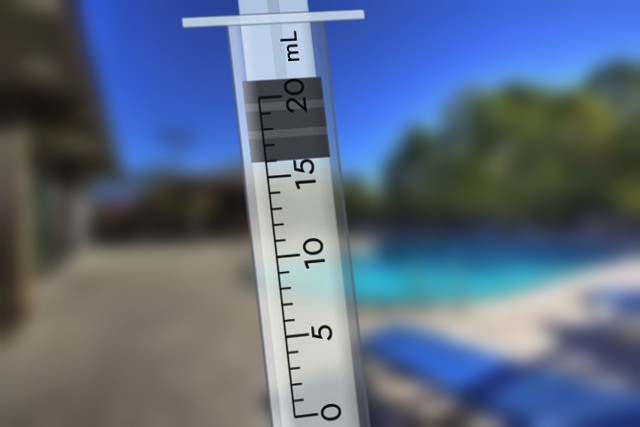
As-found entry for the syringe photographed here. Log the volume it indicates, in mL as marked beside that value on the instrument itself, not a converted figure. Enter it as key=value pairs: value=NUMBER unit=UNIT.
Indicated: value=16 unit=mL
